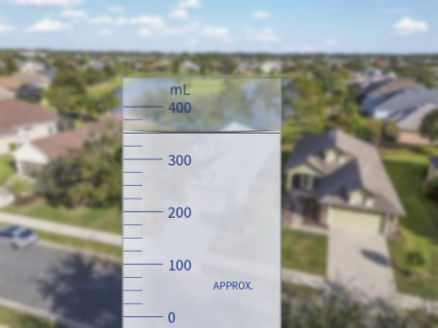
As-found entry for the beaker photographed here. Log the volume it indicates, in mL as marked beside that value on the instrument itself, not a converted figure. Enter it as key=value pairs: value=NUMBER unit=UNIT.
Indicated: value=350 unit=mL
